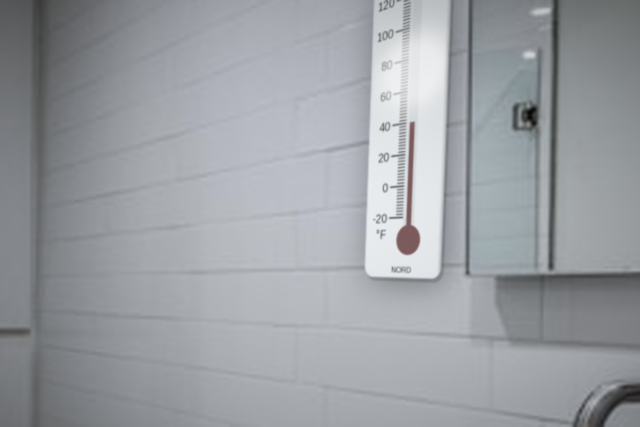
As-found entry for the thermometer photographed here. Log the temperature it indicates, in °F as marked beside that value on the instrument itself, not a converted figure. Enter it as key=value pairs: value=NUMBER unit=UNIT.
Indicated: value=40 unit=°F
